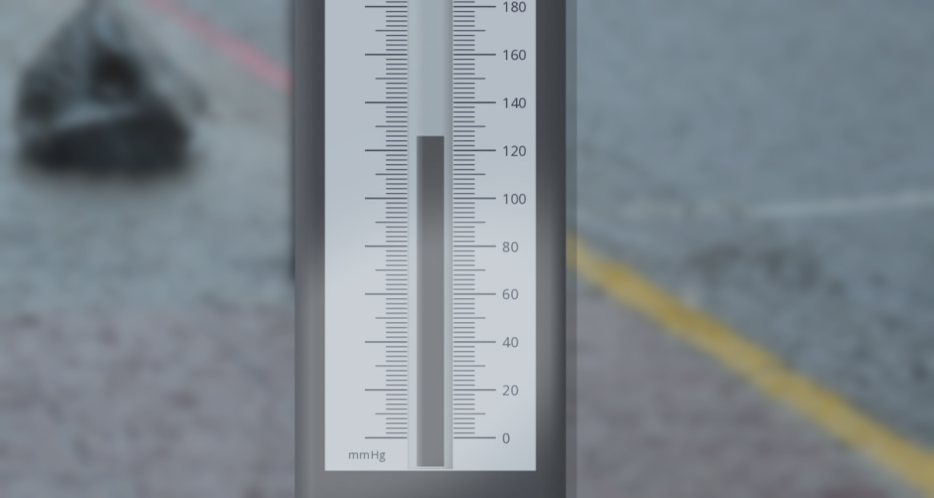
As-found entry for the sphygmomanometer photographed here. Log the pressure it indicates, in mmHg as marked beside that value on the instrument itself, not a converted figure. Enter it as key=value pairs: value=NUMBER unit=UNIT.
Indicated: value=126 unit=mmHg
